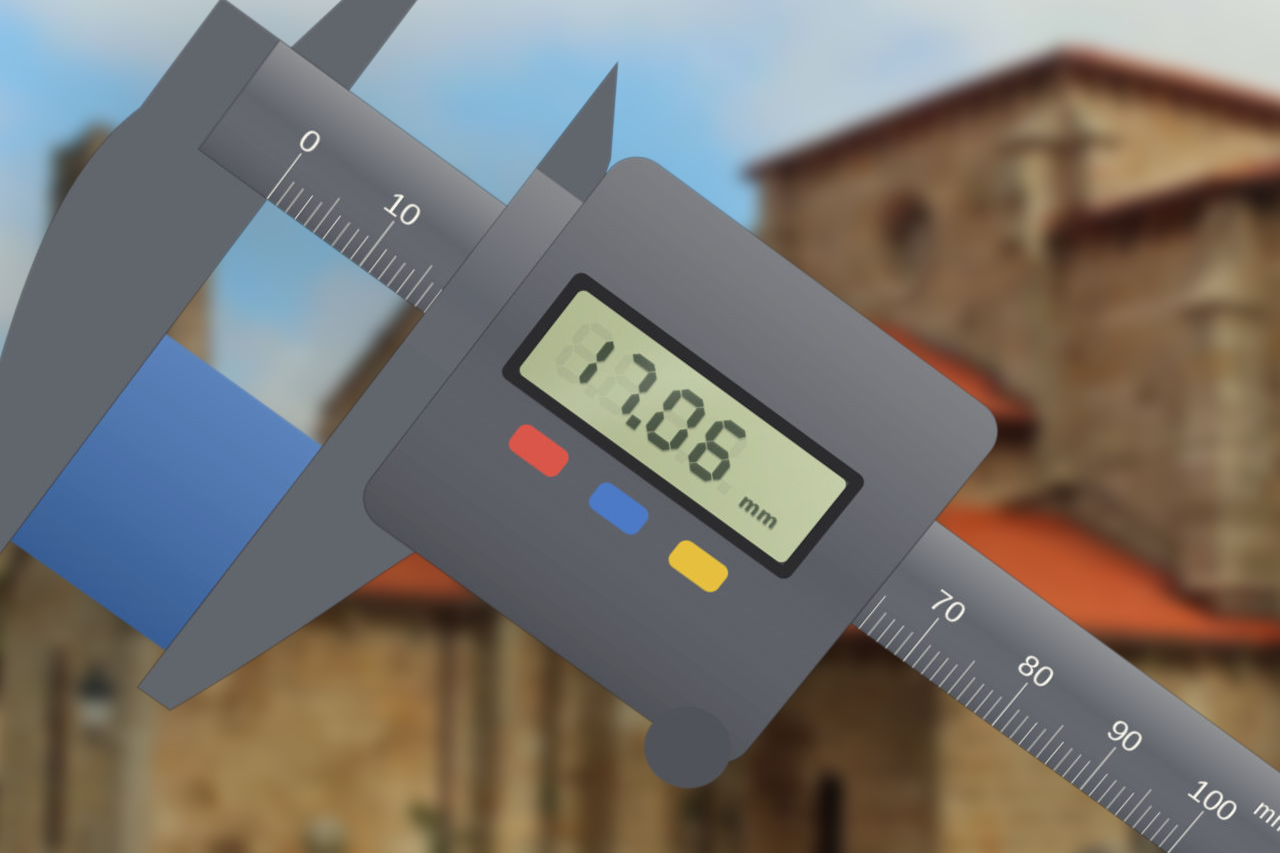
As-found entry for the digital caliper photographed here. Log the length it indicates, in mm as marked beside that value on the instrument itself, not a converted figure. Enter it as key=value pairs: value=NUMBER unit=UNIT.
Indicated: value=17.06 unit=mm
